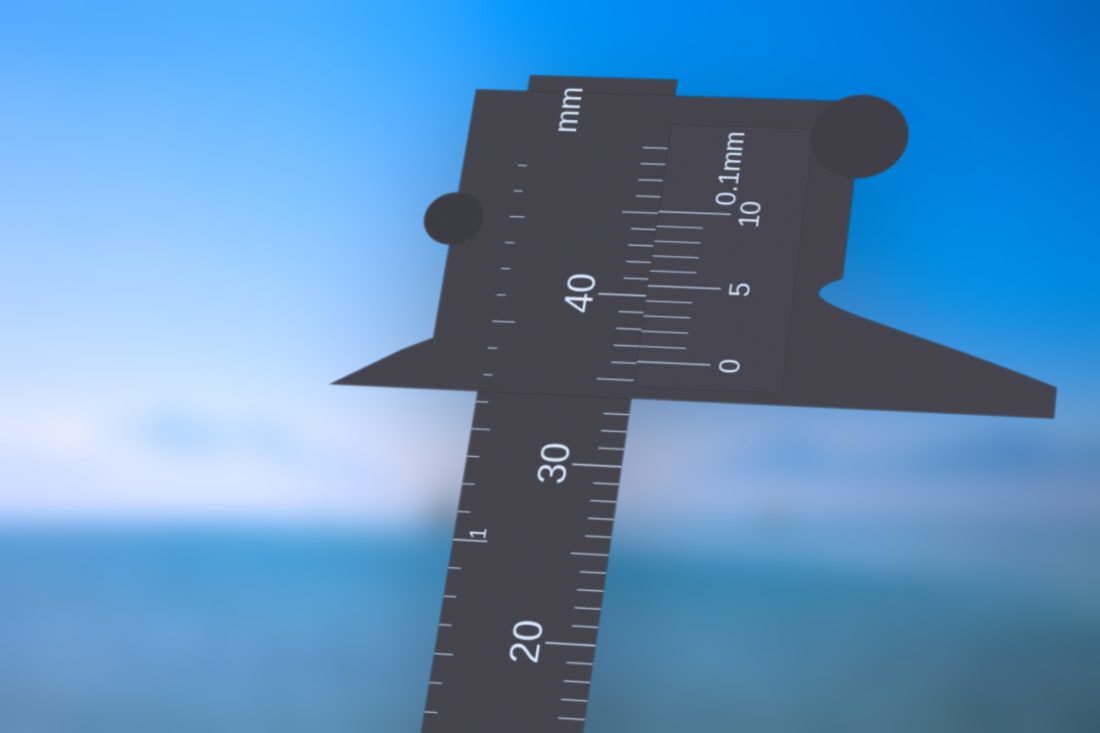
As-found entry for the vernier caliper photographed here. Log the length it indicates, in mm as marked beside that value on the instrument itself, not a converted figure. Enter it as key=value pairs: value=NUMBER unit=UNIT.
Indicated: value=36.1 unit=mm
